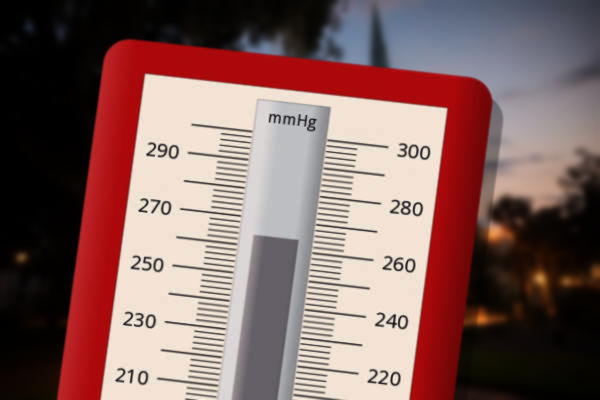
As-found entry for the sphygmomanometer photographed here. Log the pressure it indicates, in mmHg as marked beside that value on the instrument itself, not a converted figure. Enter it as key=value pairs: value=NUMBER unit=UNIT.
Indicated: value=264 unit=mmHg
